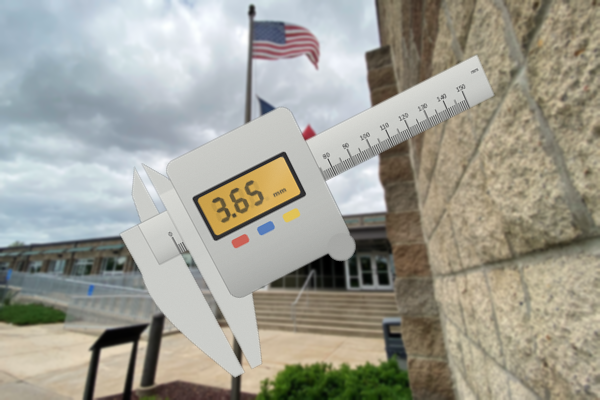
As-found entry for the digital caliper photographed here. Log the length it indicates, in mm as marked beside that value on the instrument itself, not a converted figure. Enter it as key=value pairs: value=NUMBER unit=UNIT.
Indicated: value=3.65 unit=mm
